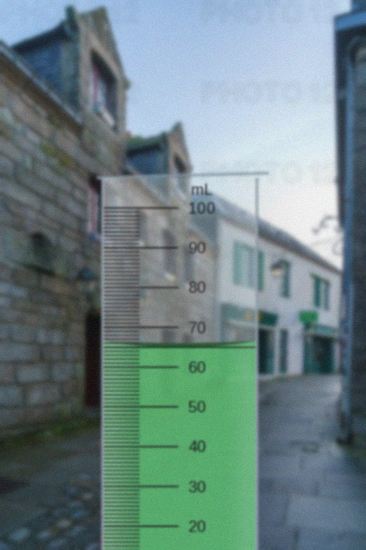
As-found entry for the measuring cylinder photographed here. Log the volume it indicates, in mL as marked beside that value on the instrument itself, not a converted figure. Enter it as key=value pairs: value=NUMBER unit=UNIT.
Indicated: value=65 unit=mL
